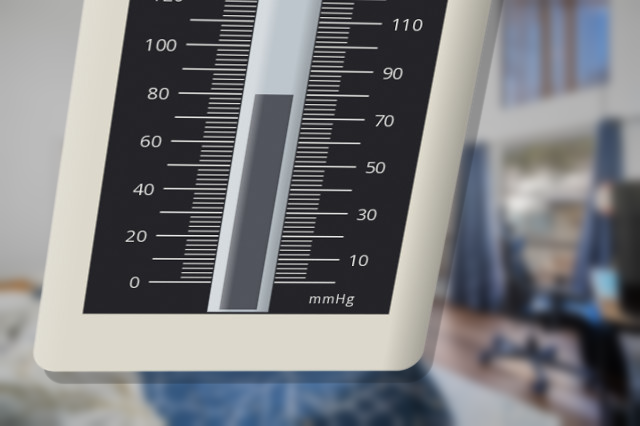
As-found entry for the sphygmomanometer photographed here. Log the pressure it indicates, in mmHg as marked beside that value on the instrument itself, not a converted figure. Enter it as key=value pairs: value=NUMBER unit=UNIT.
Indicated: value=80 unit=mmHg
